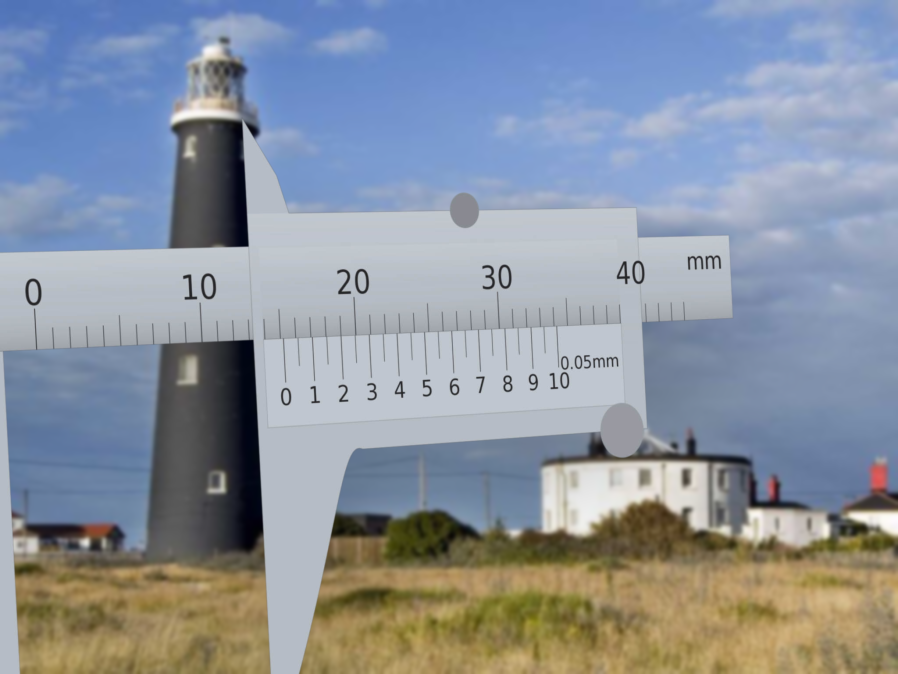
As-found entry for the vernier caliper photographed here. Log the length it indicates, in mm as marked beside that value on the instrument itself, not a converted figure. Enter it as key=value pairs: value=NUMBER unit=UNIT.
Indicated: value=15.2 unit=mm
